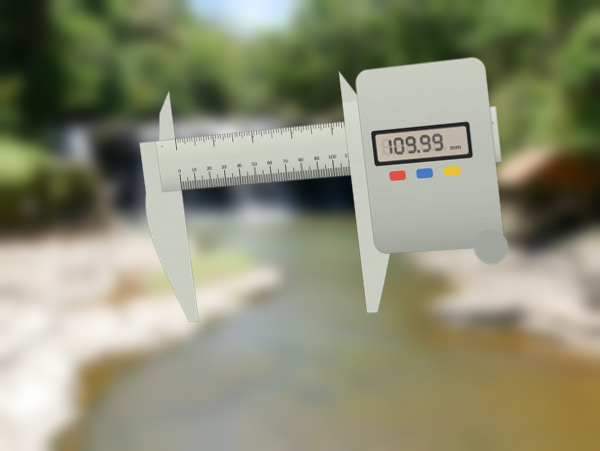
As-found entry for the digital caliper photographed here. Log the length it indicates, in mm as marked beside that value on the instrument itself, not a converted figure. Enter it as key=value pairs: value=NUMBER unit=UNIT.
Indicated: value=109.99 unit=mm
